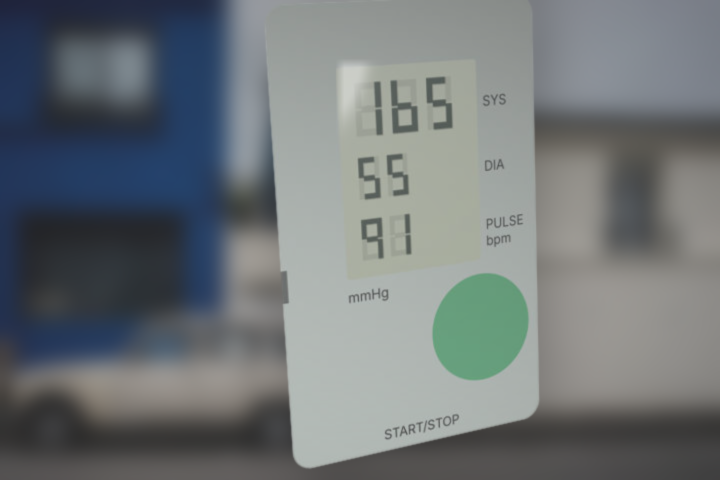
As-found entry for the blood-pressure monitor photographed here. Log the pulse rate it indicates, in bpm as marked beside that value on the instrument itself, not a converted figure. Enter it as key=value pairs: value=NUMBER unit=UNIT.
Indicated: value=91 unit=bpm
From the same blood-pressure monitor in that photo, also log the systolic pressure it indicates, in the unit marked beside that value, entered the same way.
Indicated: value=165 unit=mmHg
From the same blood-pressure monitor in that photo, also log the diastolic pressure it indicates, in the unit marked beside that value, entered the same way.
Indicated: value=55 unit=mmHg
